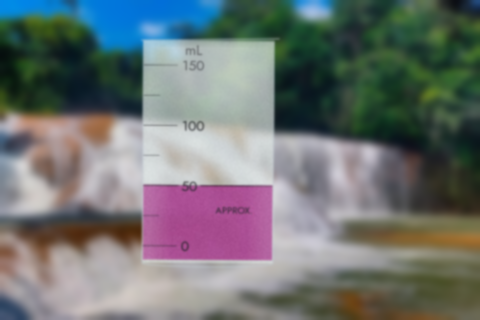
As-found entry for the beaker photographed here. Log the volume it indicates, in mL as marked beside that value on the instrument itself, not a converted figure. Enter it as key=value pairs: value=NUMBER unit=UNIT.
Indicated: value=50 unit=mL
